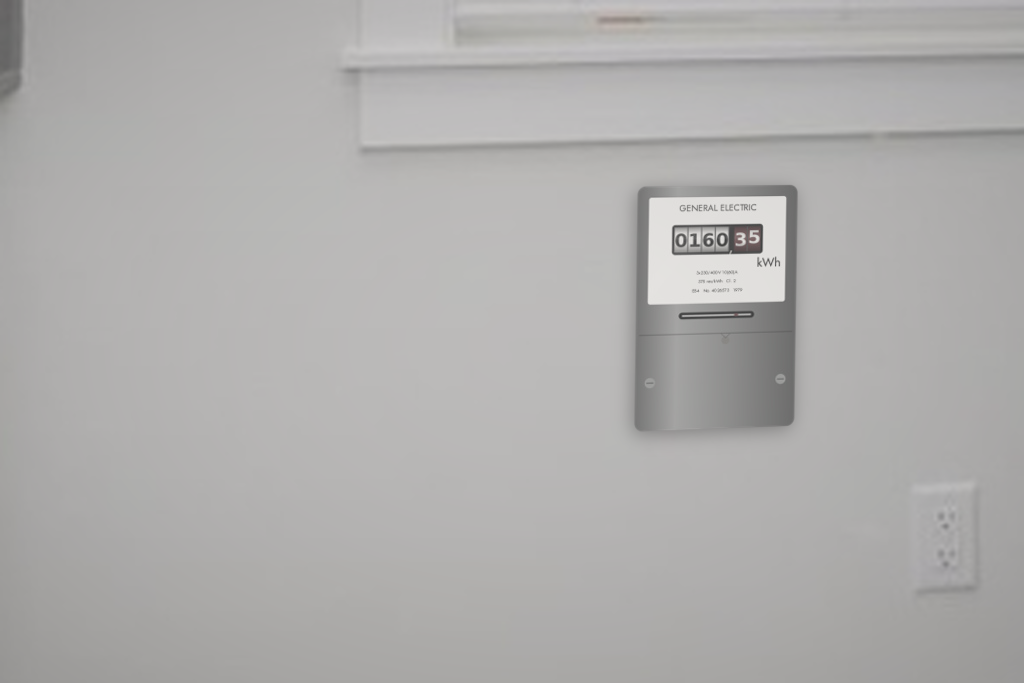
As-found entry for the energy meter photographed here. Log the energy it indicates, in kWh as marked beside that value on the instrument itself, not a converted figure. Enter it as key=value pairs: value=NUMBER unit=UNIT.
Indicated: value=160.35 unit=kWh
